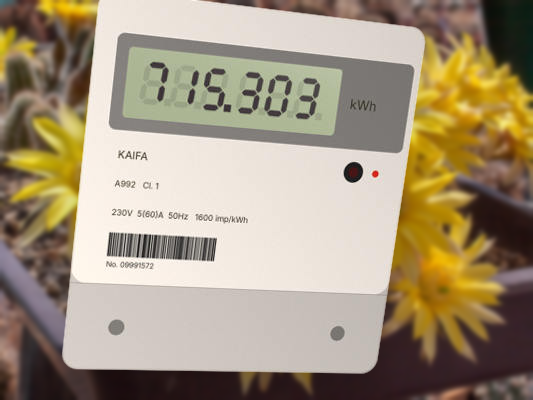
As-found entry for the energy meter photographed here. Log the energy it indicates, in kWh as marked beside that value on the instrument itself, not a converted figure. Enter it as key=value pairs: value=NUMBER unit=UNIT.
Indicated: value=715.303 unit=kWh
